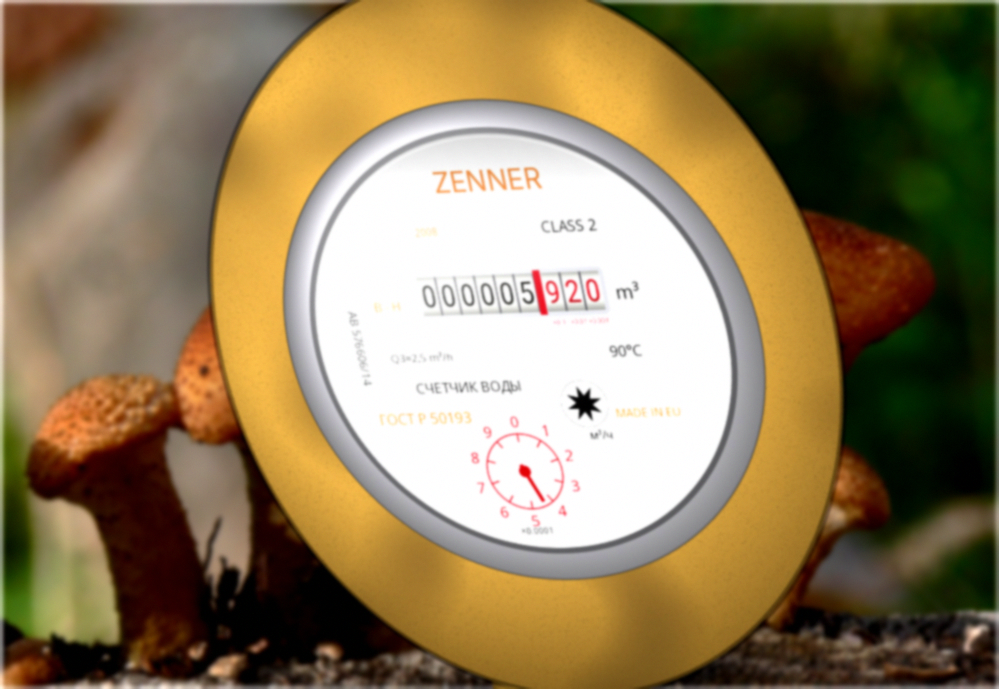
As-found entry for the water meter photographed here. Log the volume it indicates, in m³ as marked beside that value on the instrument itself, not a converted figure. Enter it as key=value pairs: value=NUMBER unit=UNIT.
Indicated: value=5.9204 unit=m³
